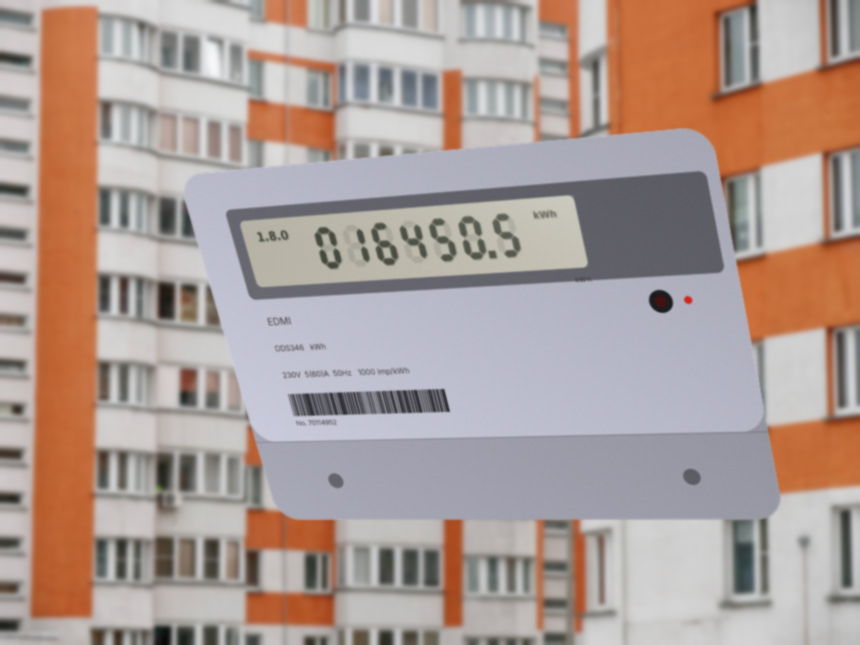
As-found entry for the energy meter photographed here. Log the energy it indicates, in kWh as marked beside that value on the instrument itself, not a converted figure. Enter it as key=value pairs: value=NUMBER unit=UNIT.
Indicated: value=16450.5 unit=kWh
